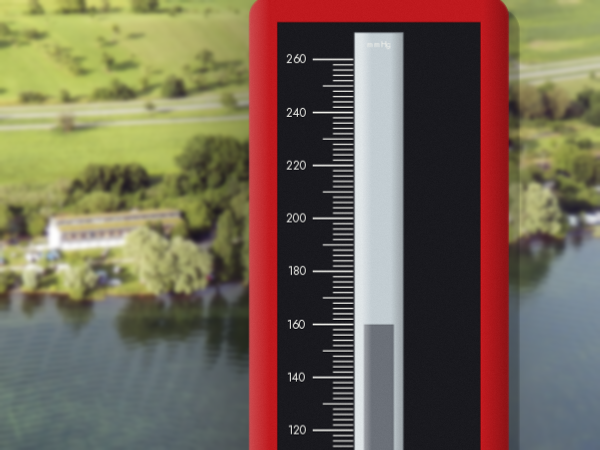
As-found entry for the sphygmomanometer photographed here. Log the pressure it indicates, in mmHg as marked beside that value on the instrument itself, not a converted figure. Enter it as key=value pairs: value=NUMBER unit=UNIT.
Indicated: value=160 unit=mmHg
